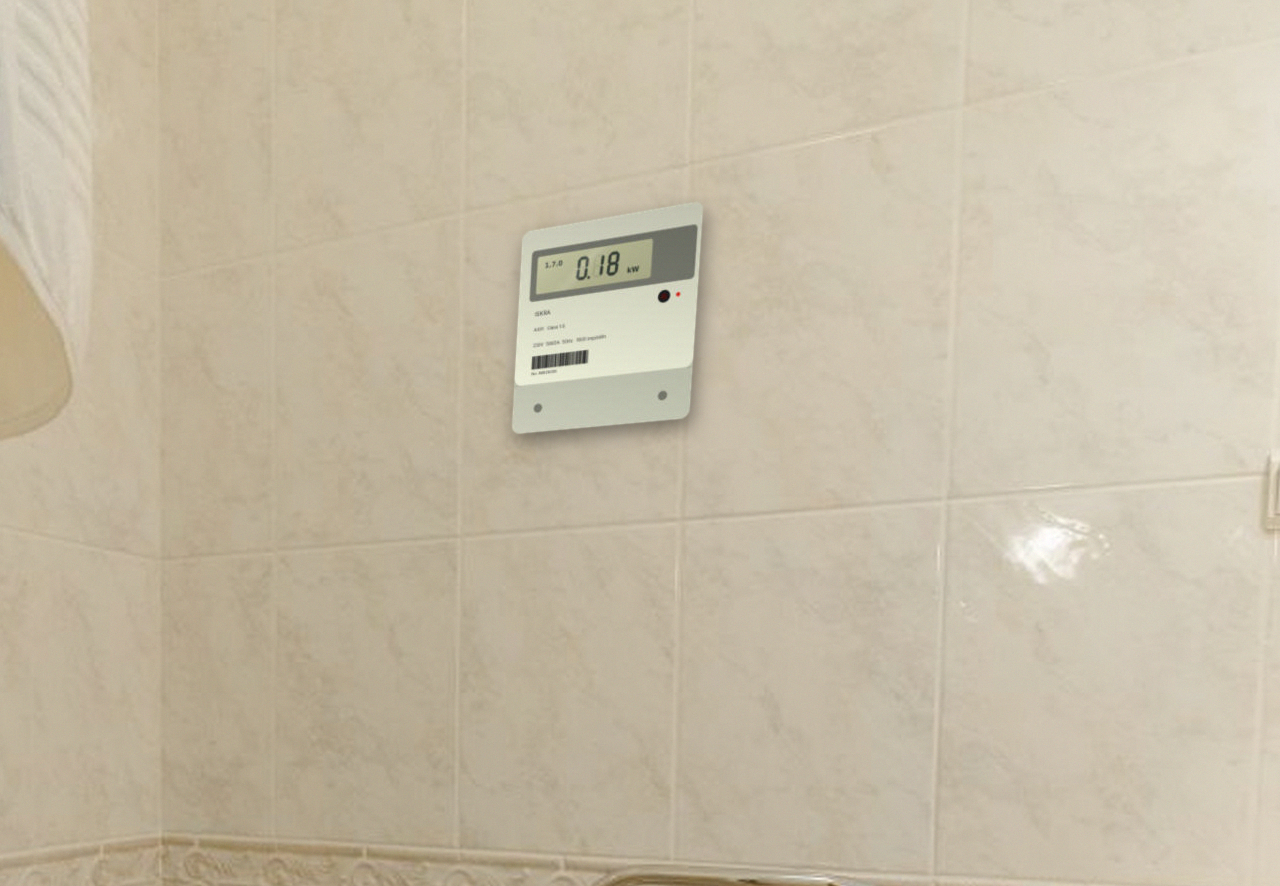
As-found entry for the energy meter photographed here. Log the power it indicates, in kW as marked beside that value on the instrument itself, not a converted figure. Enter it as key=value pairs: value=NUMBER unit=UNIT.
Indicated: value=0.18 unit=kW
